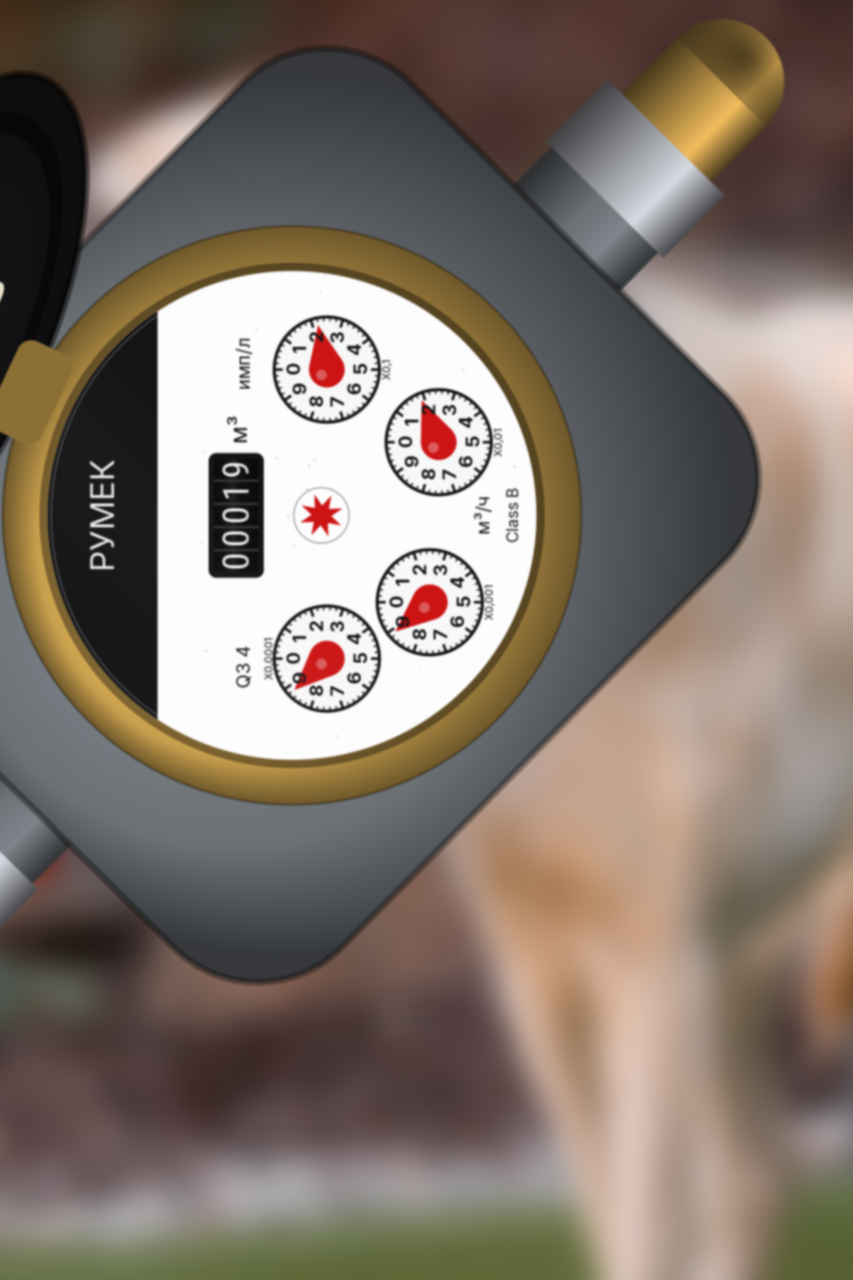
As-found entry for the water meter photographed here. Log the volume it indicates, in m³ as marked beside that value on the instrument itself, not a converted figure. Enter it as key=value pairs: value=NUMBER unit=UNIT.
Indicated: value=19.2188 unit=m³
